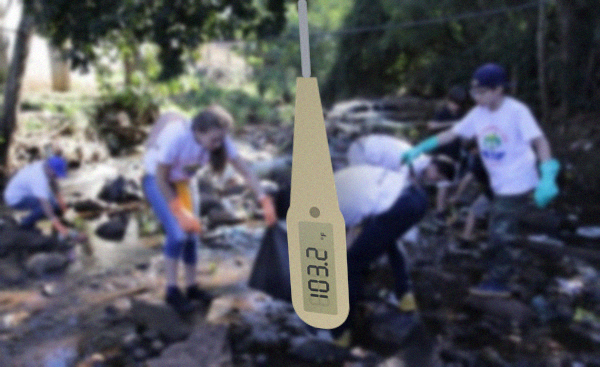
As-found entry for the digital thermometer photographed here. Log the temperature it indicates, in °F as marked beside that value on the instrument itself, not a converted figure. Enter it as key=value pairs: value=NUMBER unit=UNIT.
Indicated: value=103.2 unit=°F
